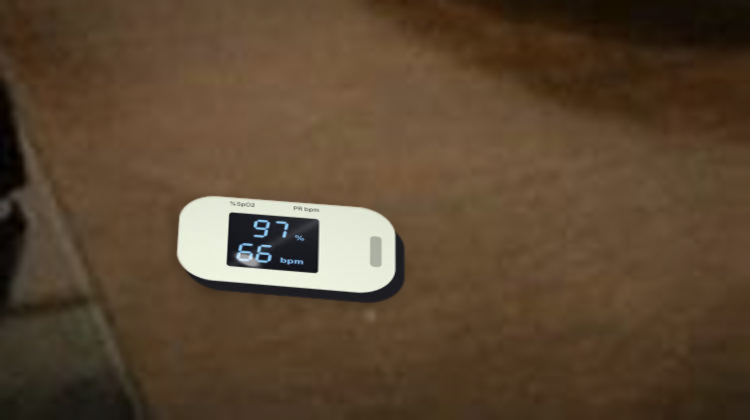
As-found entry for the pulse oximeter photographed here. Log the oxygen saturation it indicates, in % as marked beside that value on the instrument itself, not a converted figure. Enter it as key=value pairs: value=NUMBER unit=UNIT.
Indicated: value=97 unit=%
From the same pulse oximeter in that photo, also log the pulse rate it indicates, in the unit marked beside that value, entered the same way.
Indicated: value=66 unit=bpm
